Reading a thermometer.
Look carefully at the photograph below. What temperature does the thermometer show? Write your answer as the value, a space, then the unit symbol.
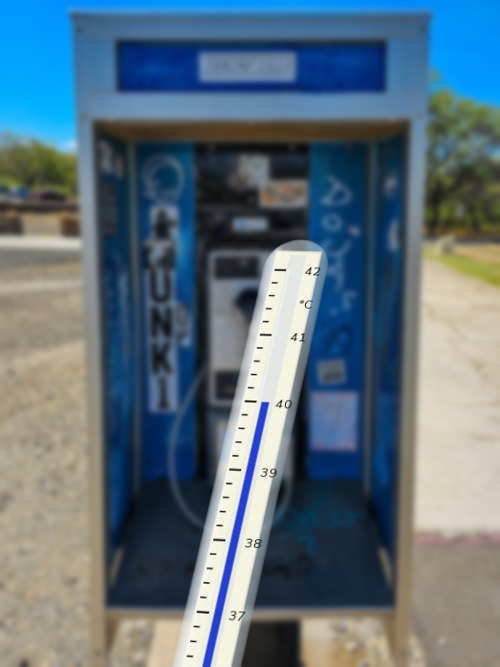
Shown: 40 °C
